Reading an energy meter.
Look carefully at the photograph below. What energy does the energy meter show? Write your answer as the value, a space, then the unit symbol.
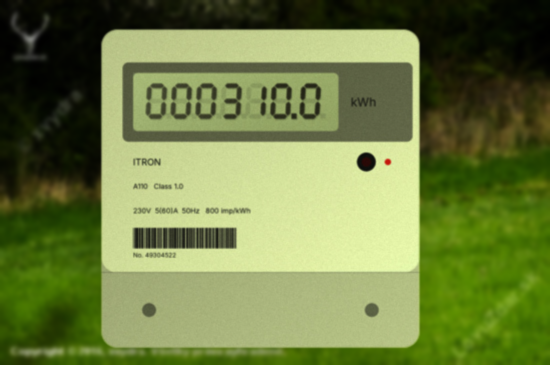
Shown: 310.0 kWh
